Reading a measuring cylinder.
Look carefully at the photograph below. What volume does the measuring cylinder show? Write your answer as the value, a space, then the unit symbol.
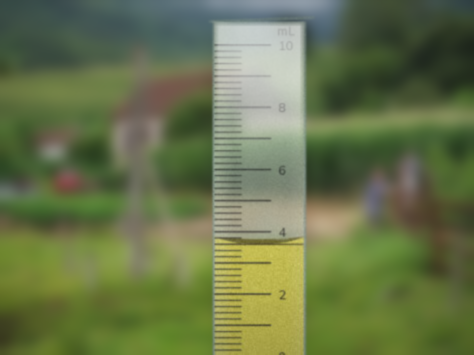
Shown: 3.6 mL
